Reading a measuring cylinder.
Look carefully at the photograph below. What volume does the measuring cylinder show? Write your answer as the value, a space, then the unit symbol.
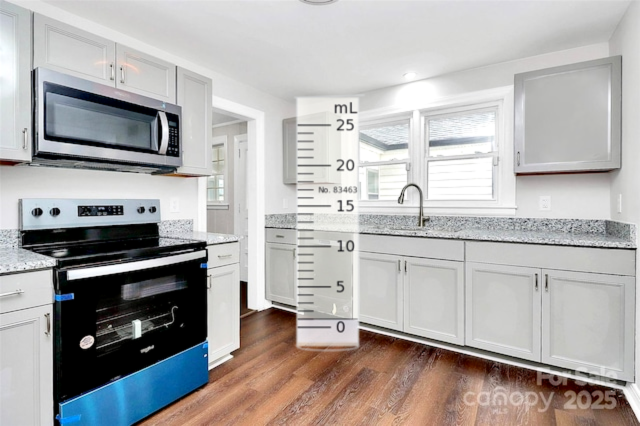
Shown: 1 mL
